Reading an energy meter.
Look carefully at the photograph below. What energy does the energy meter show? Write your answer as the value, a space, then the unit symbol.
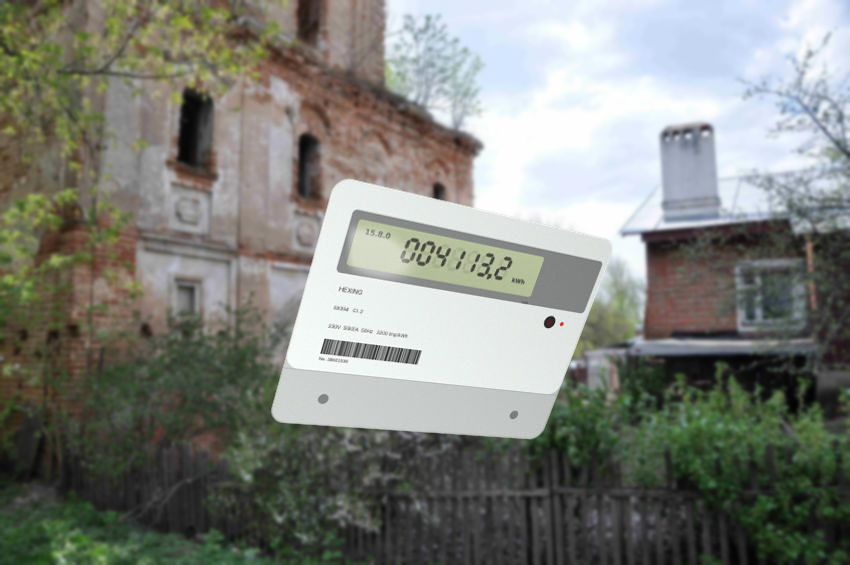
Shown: 4113.2 kWh
